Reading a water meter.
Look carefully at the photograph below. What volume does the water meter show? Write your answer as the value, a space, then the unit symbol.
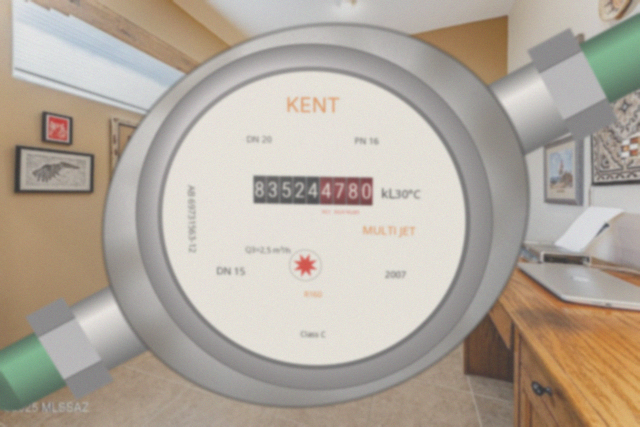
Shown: 83524.4780 kL
